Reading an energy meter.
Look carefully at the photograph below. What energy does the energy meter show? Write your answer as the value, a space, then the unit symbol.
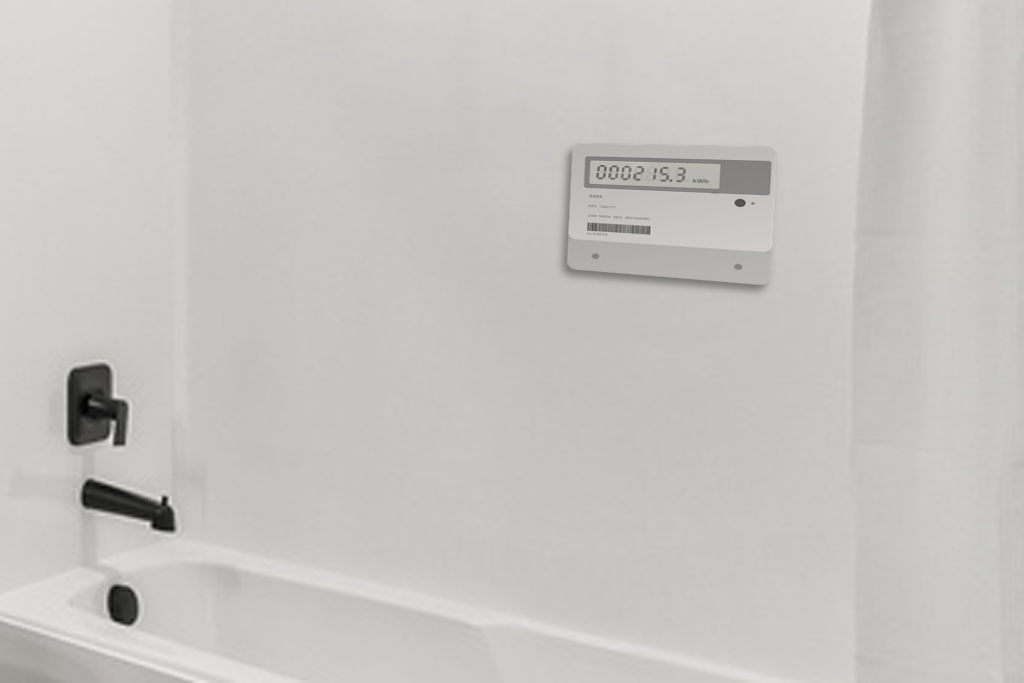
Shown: 215.3 kWh
